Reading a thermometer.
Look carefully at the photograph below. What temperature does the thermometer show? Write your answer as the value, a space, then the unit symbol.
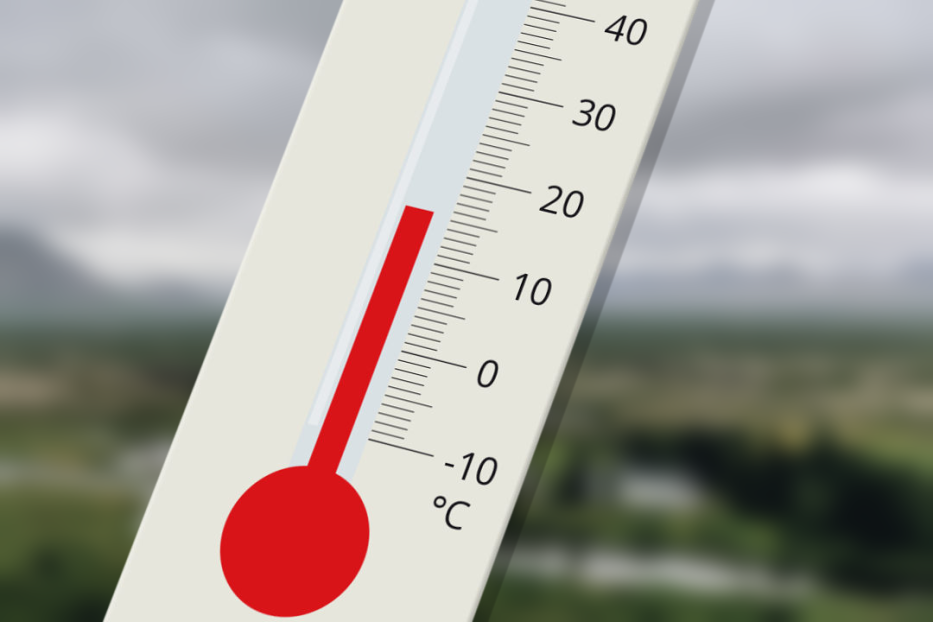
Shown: 15.5 °C
